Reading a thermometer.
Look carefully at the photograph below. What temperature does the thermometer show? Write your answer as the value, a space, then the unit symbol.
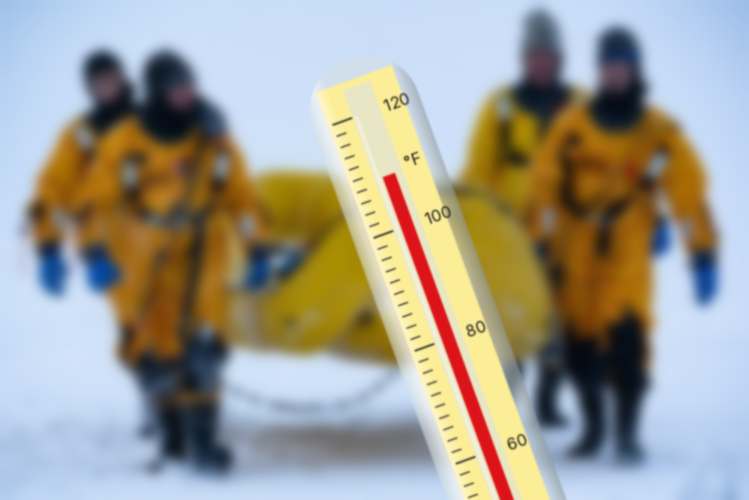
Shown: 109 °F
